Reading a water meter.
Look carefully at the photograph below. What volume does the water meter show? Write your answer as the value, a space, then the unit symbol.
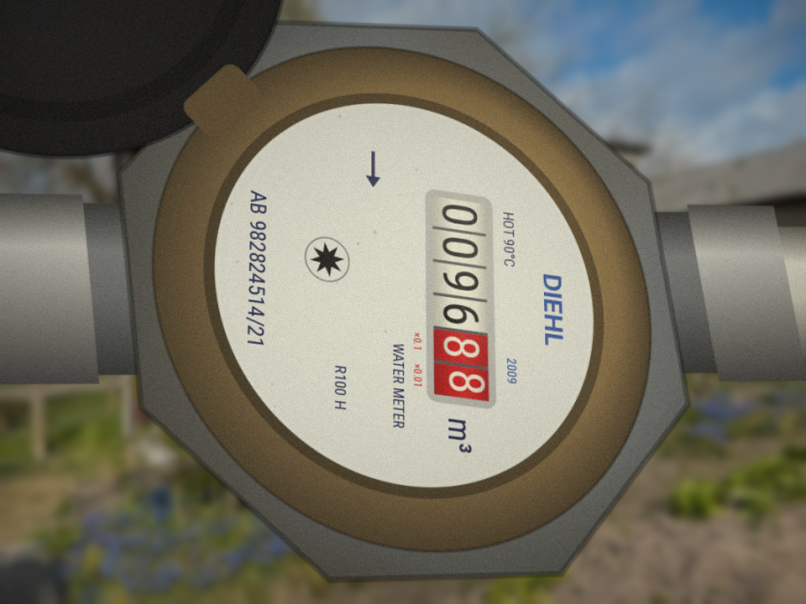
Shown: 96.88 m³
